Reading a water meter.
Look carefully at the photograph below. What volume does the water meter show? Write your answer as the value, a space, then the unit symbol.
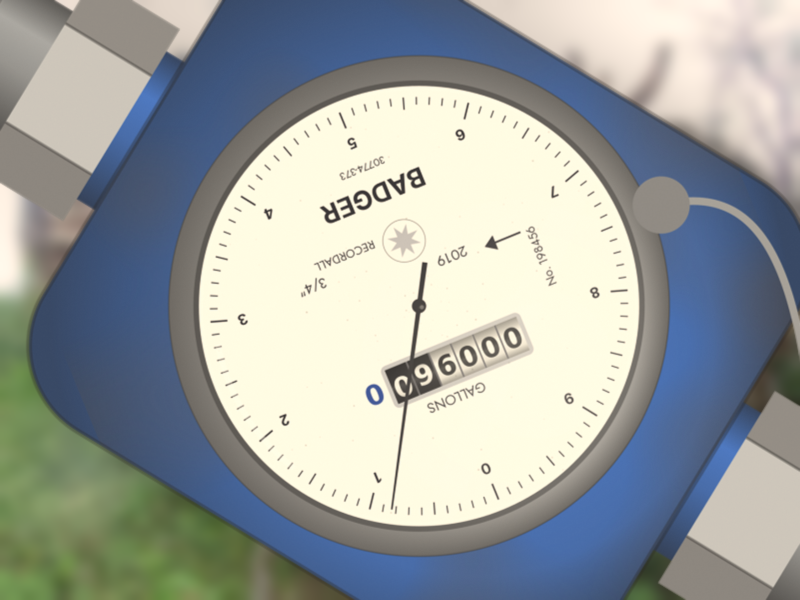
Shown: 9600.8 gal
